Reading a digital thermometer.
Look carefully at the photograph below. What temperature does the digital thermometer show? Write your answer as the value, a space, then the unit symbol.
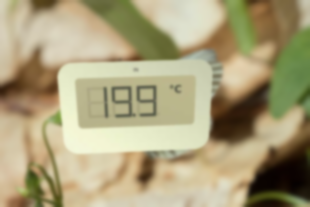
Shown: 19.9 °C
